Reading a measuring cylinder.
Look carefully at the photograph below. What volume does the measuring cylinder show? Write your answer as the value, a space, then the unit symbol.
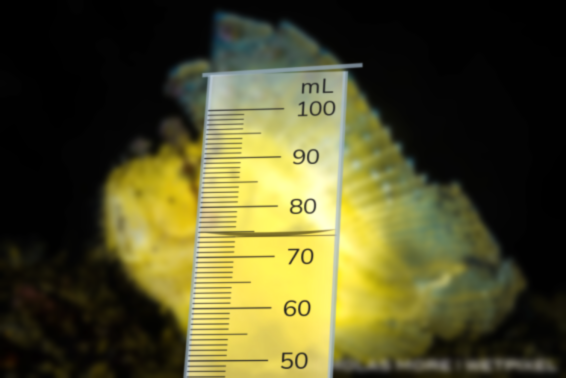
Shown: 74 mL
